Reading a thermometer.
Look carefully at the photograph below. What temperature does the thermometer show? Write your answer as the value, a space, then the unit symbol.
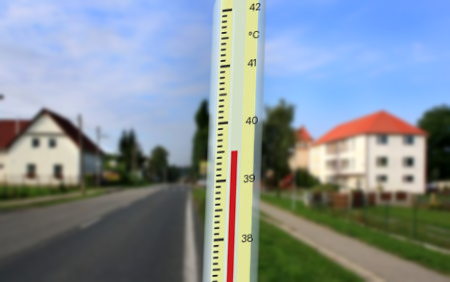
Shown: 39.5 °C
